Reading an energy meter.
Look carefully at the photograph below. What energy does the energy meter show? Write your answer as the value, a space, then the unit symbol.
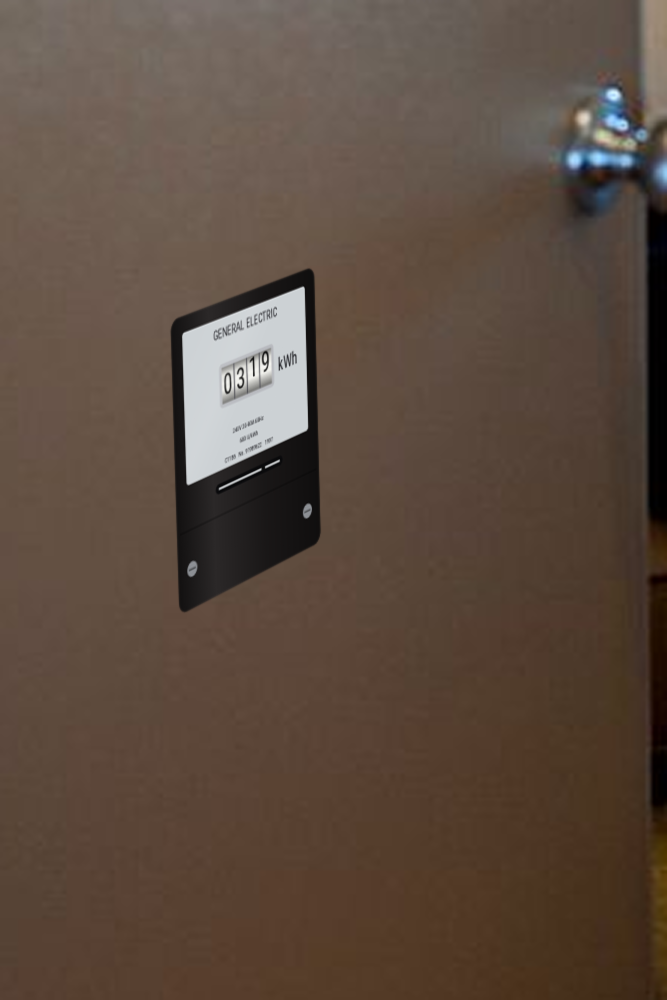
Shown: 319 kWh
